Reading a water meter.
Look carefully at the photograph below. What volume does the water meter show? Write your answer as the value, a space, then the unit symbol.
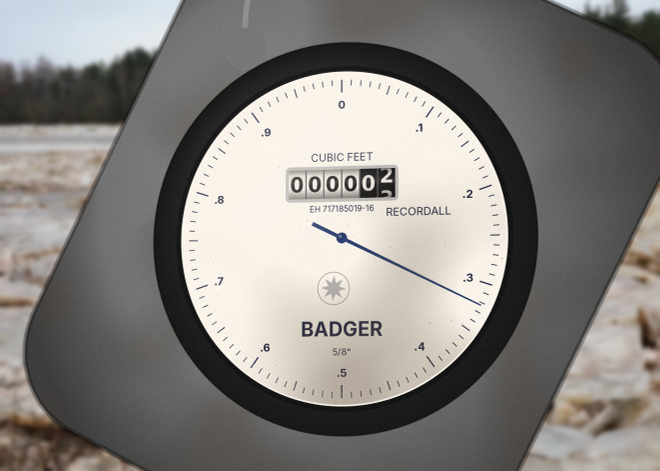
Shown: 2.32 ft³
